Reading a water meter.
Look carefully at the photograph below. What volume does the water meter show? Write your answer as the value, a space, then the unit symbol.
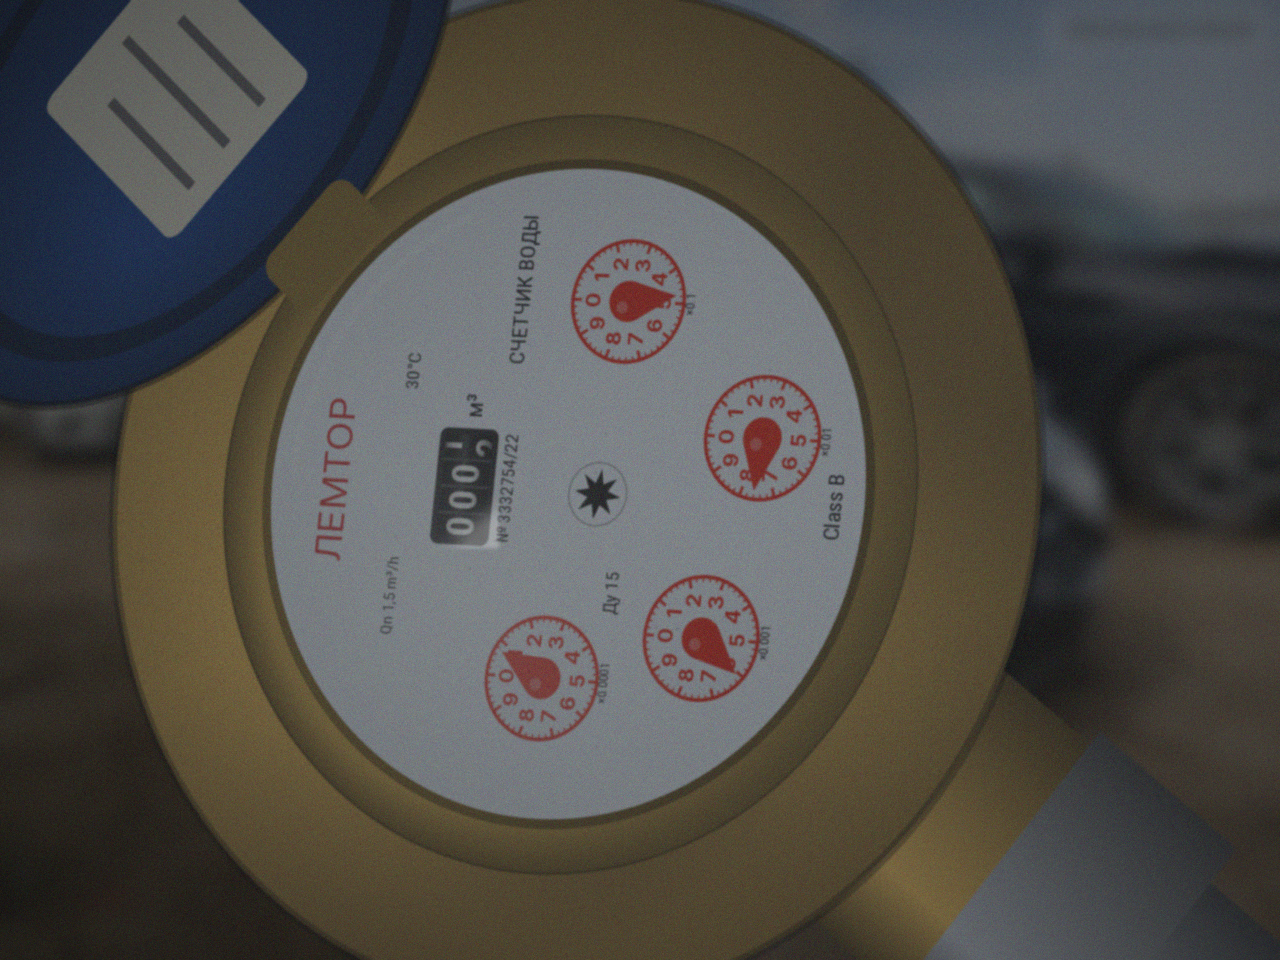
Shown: 1.4760 m³
